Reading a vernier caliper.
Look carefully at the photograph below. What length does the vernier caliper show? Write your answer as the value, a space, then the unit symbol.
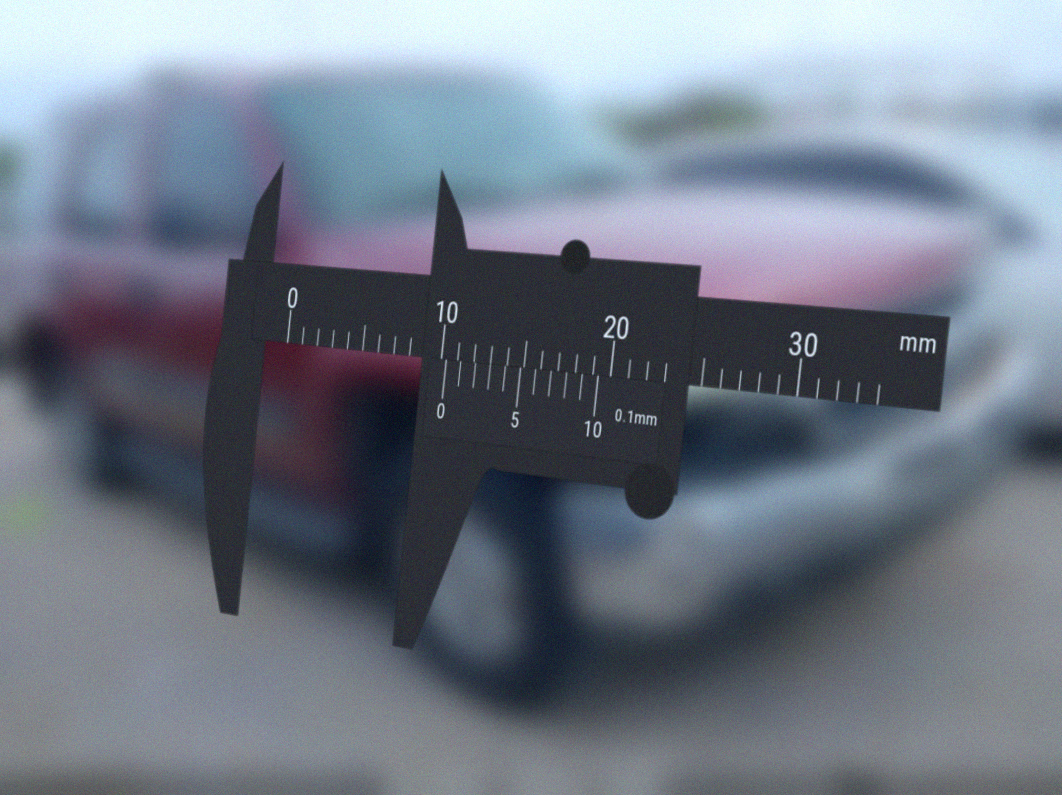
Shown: 10.3 mm
